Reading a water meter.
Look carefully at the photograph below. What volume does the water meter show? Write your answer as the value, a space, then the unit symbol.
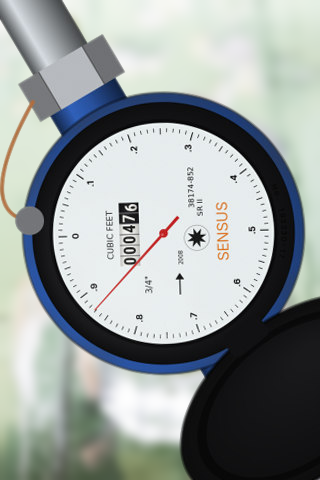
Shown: 475.87 ft³
